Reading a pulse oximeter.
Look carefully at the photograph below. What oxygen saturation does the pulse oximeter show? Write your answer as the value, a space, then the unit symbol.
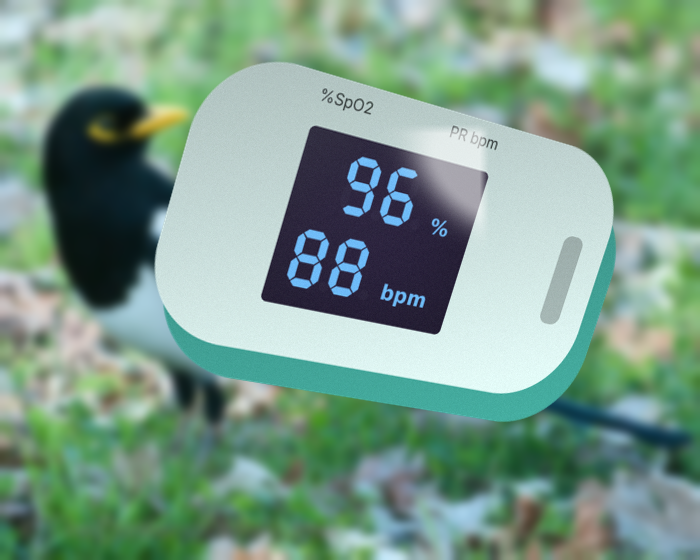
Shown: 96 %
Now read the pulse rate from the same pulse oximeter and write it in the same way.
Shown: 88 bpm
